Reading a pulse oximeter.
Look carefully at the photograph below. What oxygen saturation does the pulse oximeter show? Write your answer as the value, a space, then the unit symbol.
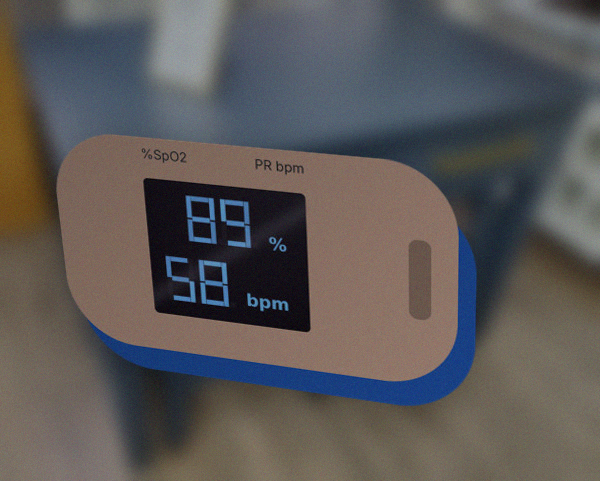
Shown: 89 %
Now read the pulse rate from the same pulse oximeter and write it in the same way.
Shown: 58 bpm
